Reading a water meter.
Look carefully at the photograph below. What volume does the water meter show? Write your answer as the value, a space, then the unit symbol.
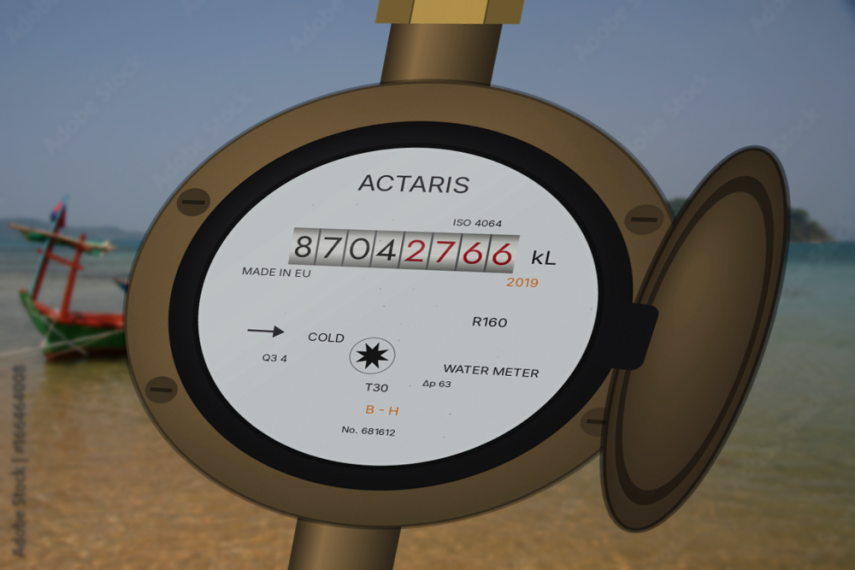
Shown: 8704.2766 kL
